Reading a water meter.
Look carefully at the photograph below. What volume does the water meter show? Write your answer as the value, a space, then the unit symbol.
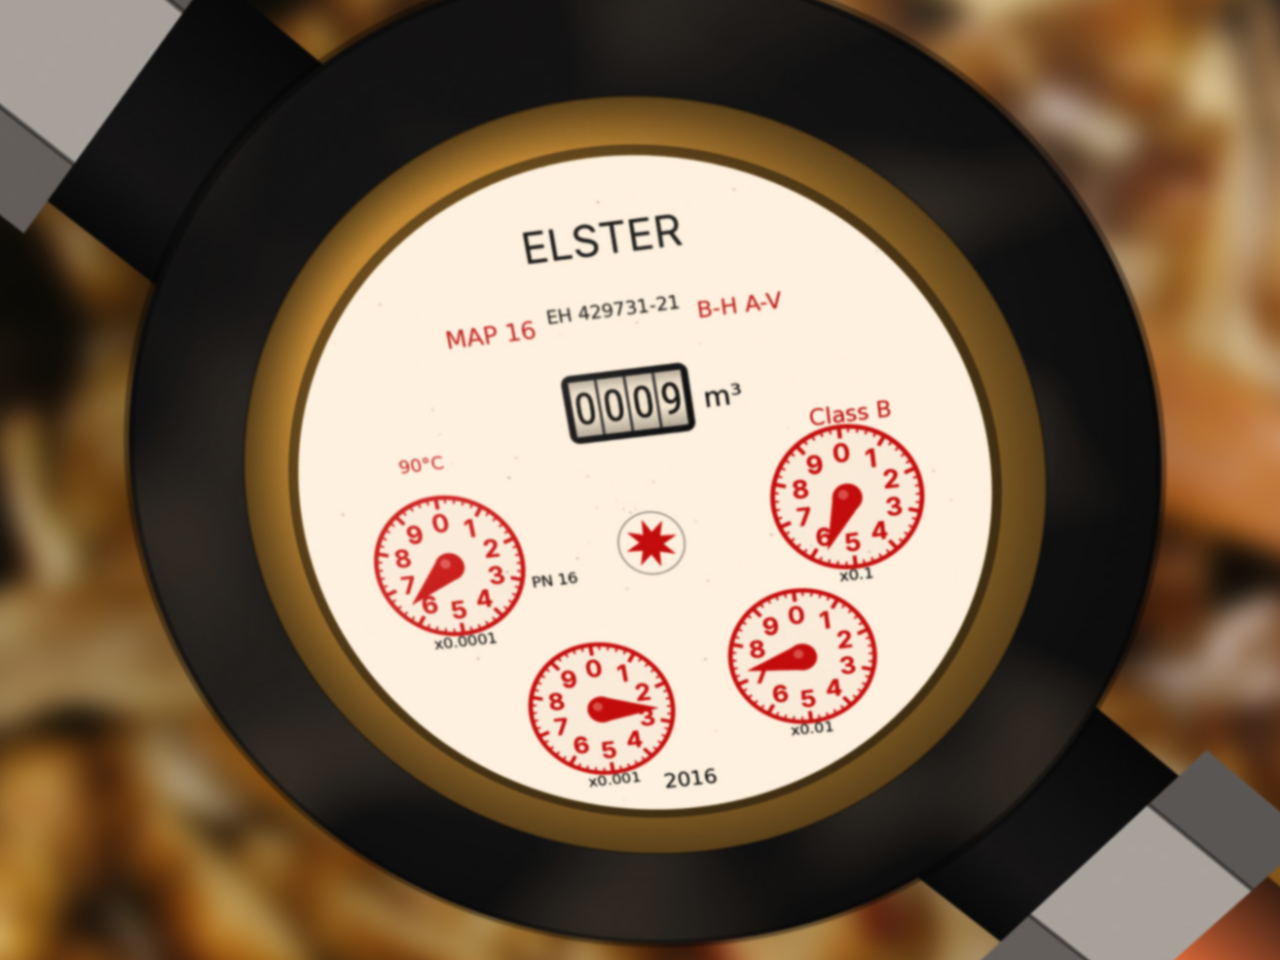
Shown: 9.5726 m³
